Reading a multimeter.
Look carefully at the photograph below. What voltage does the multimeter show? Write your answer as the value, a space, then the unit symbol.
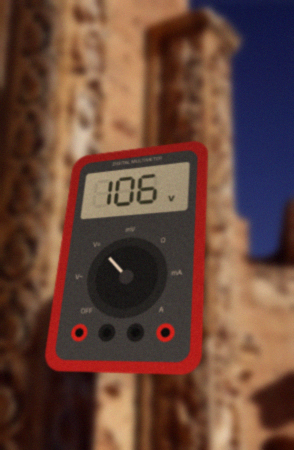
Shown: 106 V
